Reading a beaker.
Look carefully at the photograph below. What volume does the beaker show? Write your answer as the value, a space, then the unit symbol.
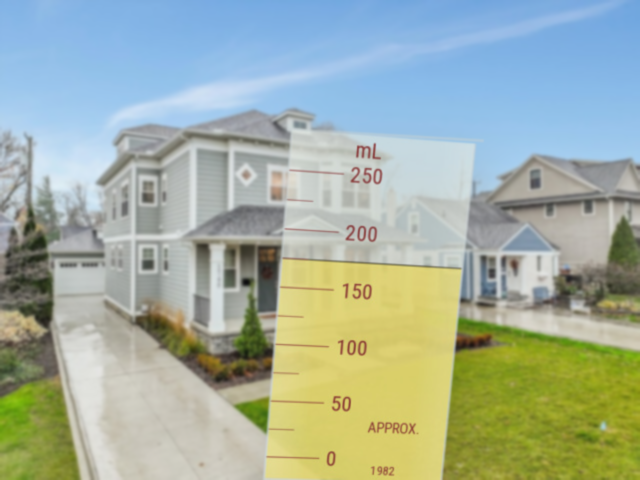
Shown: 175 mL
